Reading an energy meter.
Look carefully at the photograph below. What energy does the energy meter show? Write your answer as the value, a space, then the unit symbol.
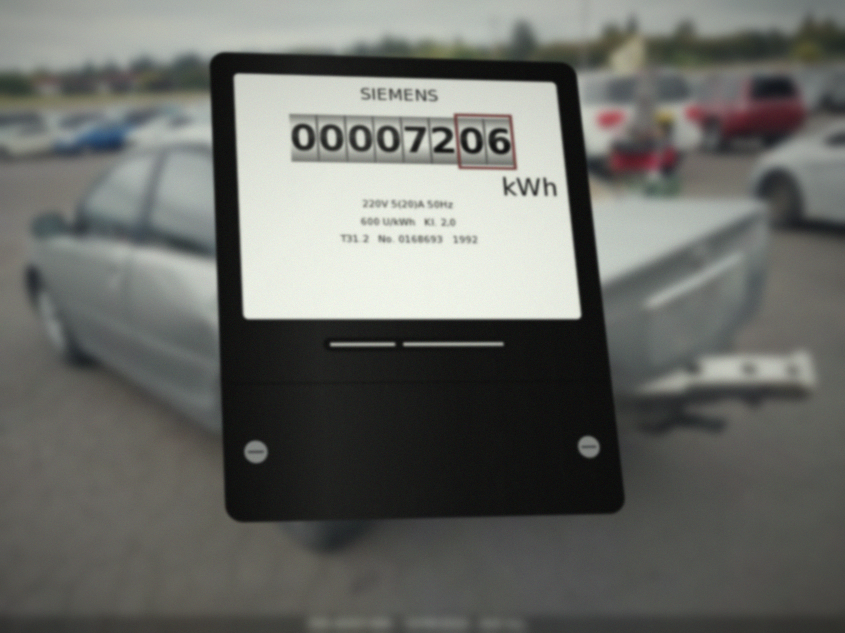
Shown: 72.06 kWh
